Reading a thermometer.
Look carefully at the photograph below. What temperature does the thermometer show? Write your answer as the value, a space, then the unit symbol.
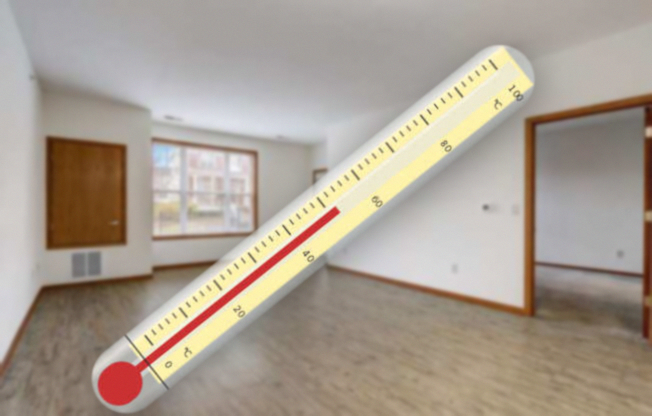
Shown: 52 °C
